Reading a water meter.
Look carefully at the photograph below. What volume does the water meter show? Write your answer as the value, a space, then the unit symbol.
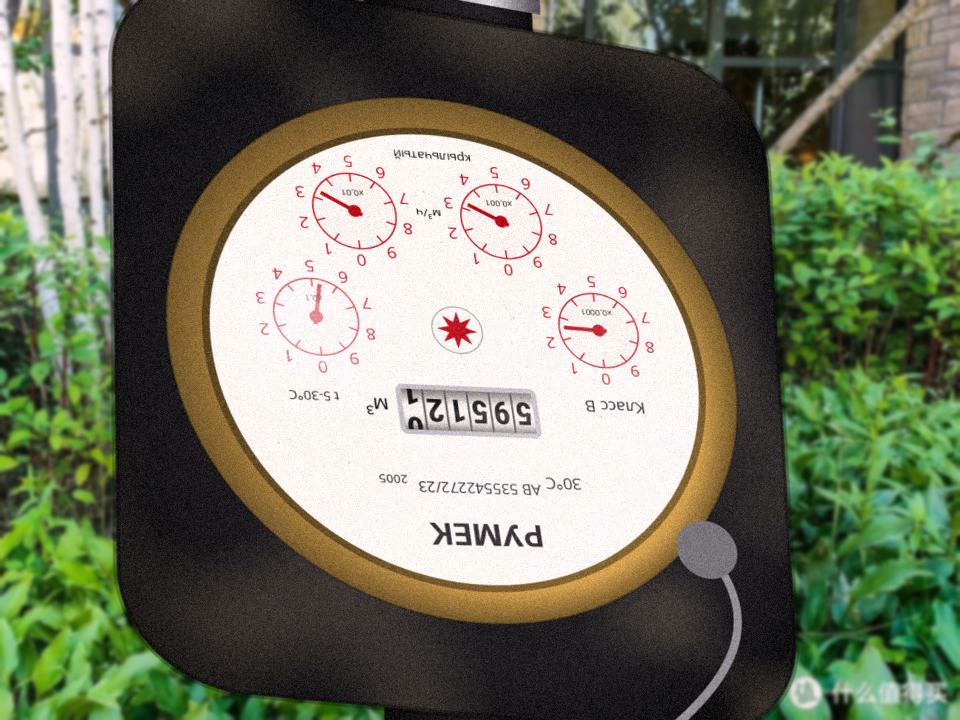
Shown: 595120.5332 m³
